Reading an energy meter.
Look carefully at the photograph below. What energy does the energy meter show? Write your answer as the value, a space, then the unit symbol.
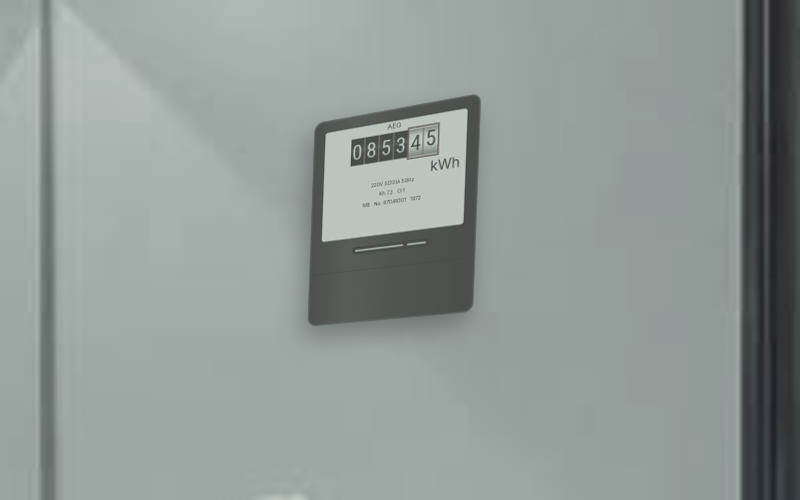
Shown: 853.45 kWh
